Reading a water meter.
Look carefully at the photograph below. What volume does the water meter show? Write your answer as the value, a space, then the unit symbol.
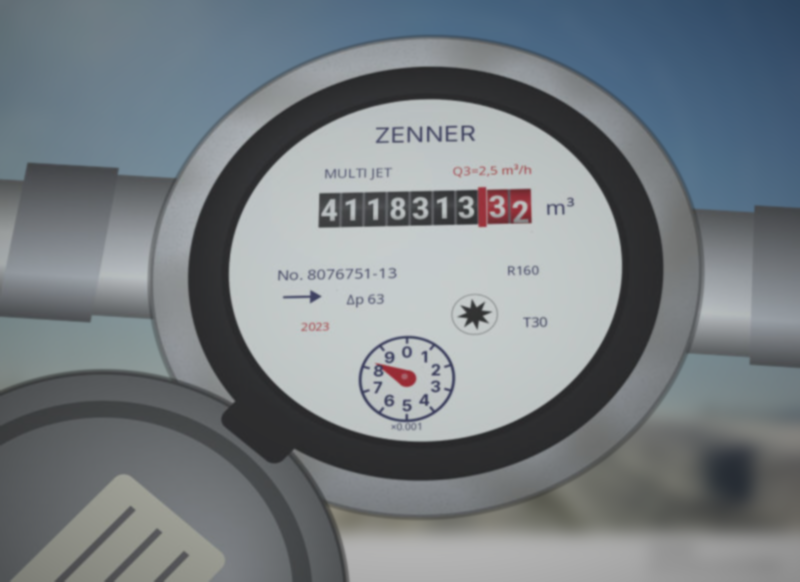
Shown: 4118313.318 m³
